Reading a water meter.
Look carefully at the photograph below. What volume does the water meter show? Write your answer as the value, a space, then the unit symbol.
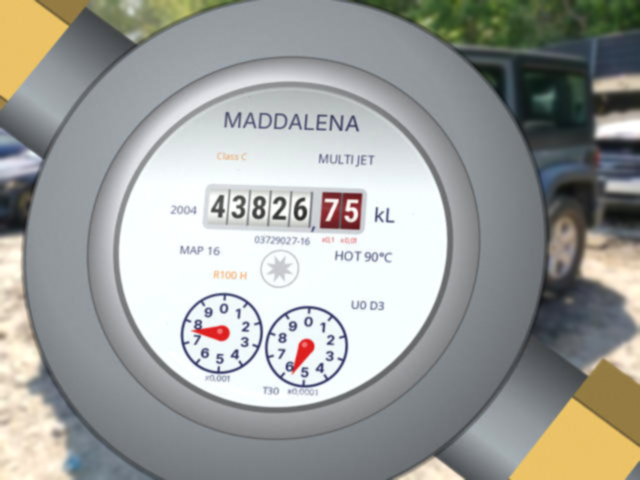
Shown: 43826.7575 kL
